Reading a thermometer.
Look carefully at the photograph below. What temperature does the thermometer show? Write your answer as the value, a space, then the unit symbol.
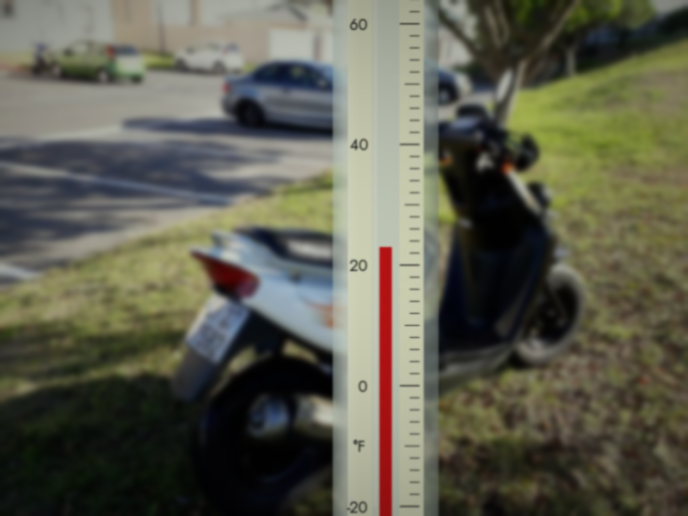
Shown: 23 °F
